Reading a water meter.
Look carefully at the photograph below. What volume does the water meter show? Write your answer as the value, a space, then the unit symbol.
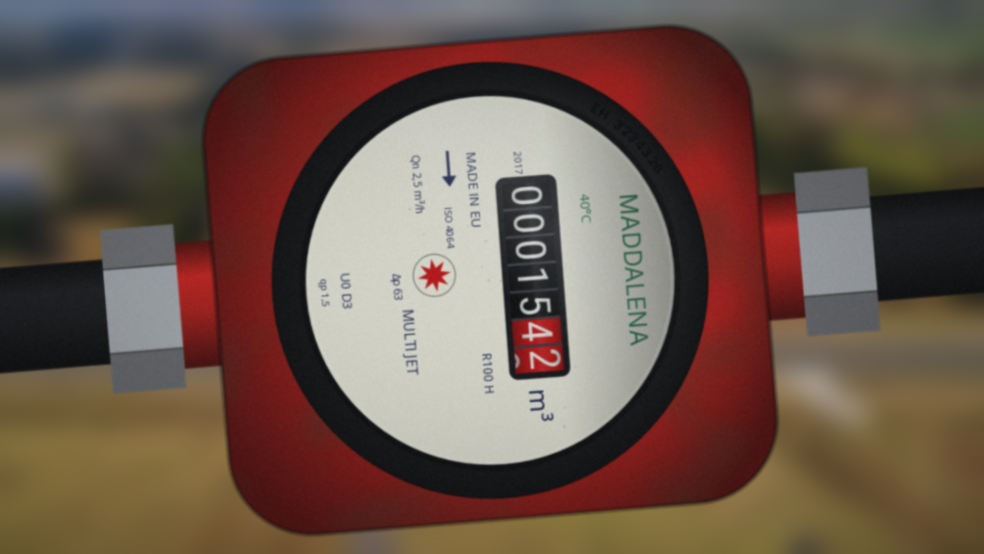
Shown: 15.42 m³
